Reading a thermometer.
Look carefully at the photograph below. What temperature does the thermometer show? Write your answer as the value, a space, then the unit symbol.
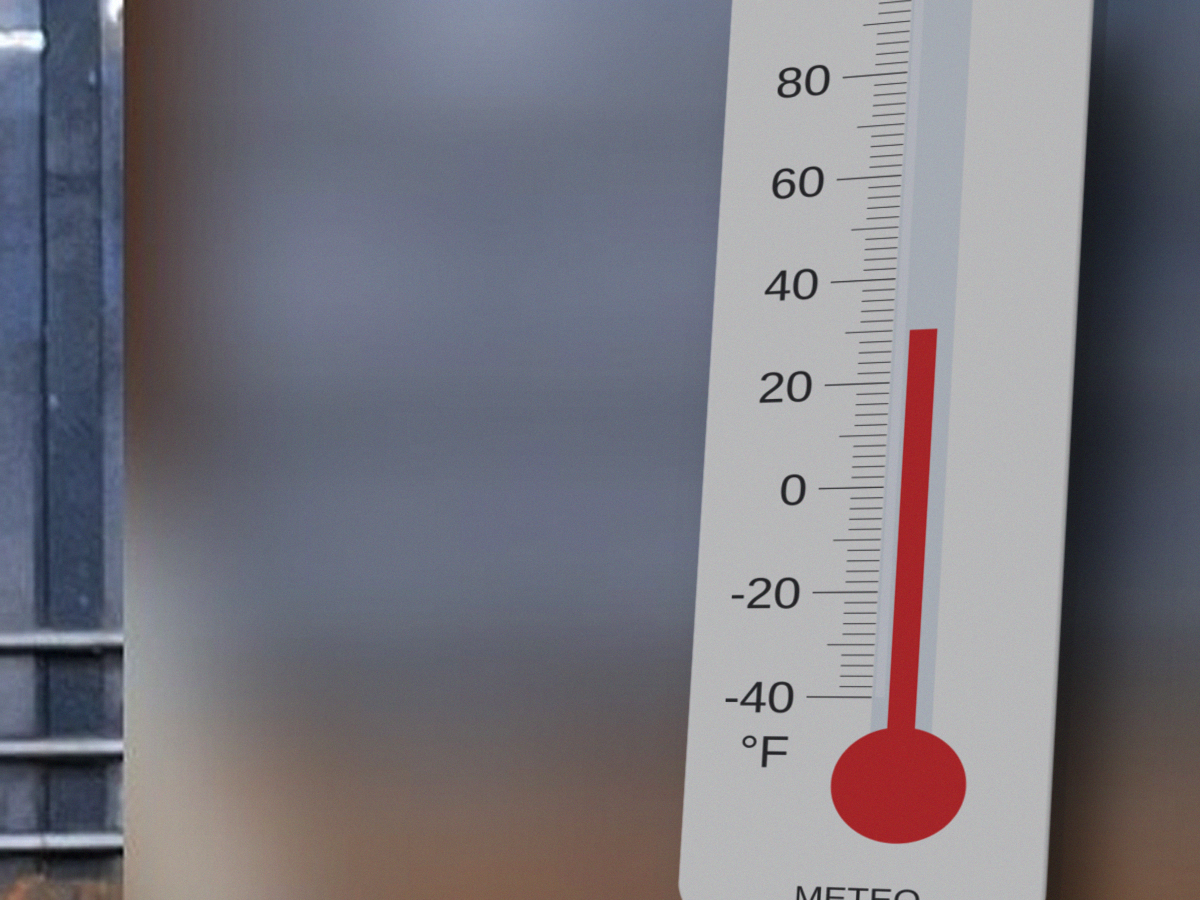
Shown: 30 °F
